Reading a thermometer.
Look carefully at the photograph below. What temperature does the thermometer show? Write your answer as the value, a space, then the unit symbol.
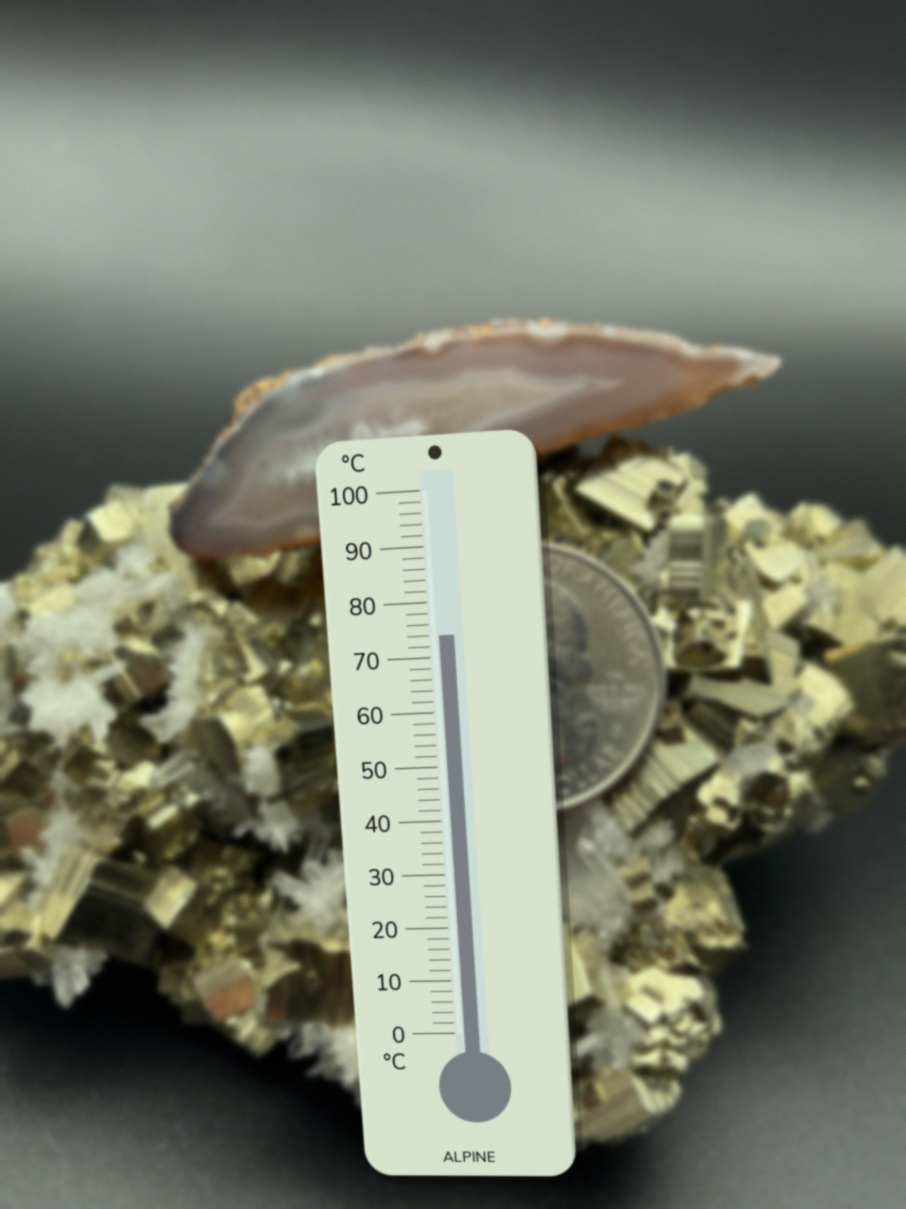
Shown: 74 °C
